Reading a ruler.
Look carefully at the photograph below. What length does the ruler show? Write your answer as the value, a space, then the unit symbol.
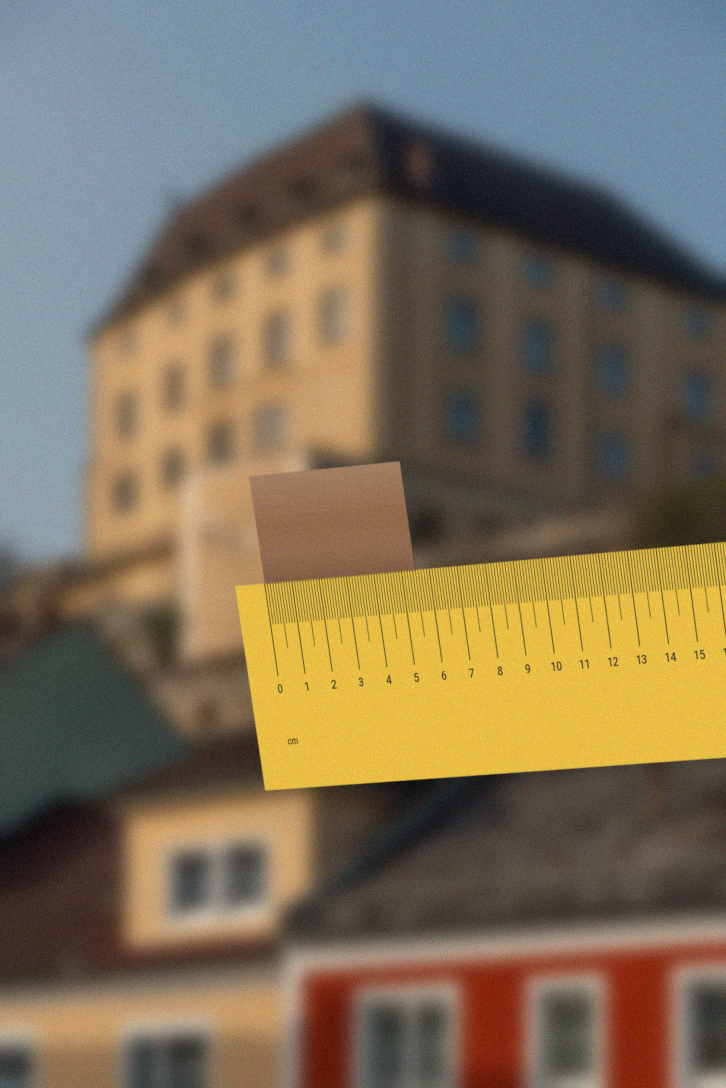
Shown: 5.5 cm
